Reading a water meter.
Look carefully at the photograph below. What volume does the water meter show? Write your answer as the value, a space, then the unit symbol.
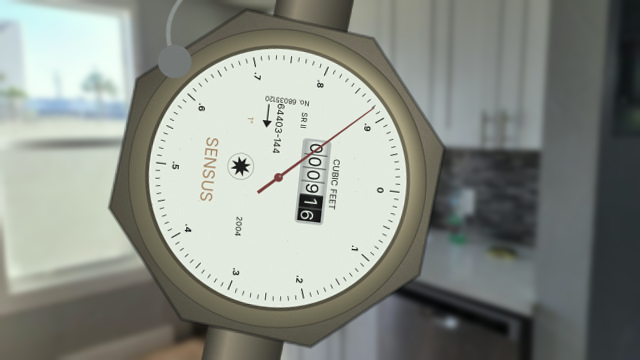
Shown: 915.88 ft³
